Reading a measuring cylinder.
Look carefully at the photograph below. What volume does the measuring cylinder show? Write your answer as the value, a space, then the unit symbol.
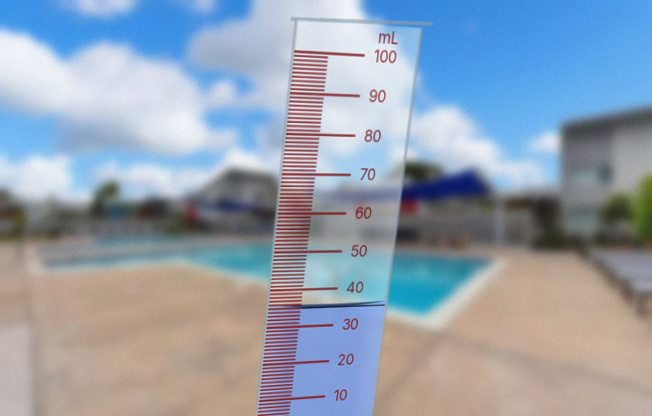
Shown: 35 mL
